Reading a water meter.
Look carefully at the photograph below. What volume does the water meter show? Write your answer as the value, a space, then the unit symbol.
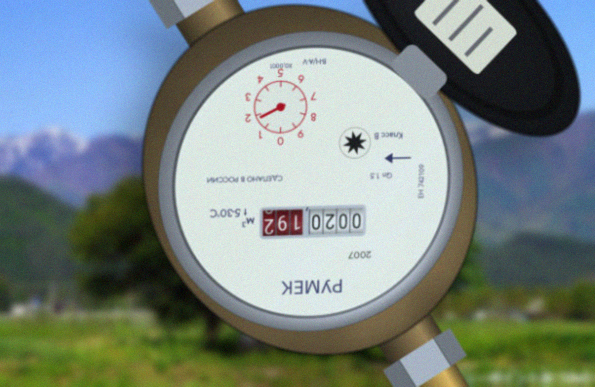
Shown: 20.1921 m³
